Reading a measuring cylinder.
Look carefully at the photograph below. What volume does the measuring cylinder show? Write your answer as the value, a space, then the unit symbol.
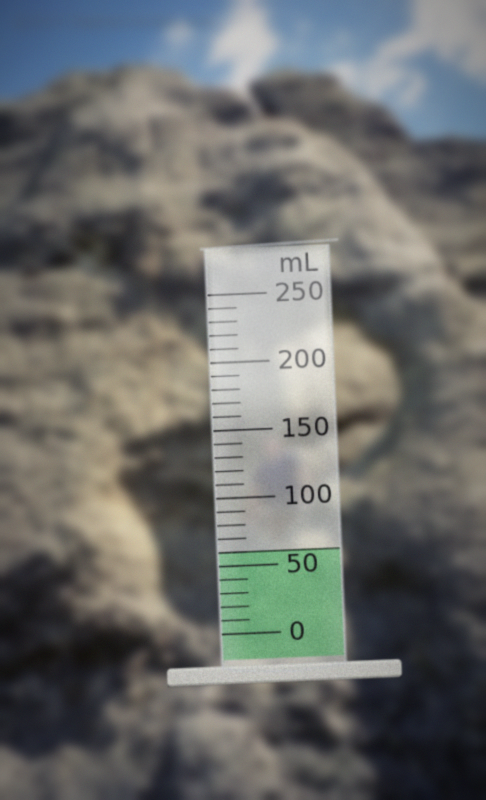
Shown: 60 mL
